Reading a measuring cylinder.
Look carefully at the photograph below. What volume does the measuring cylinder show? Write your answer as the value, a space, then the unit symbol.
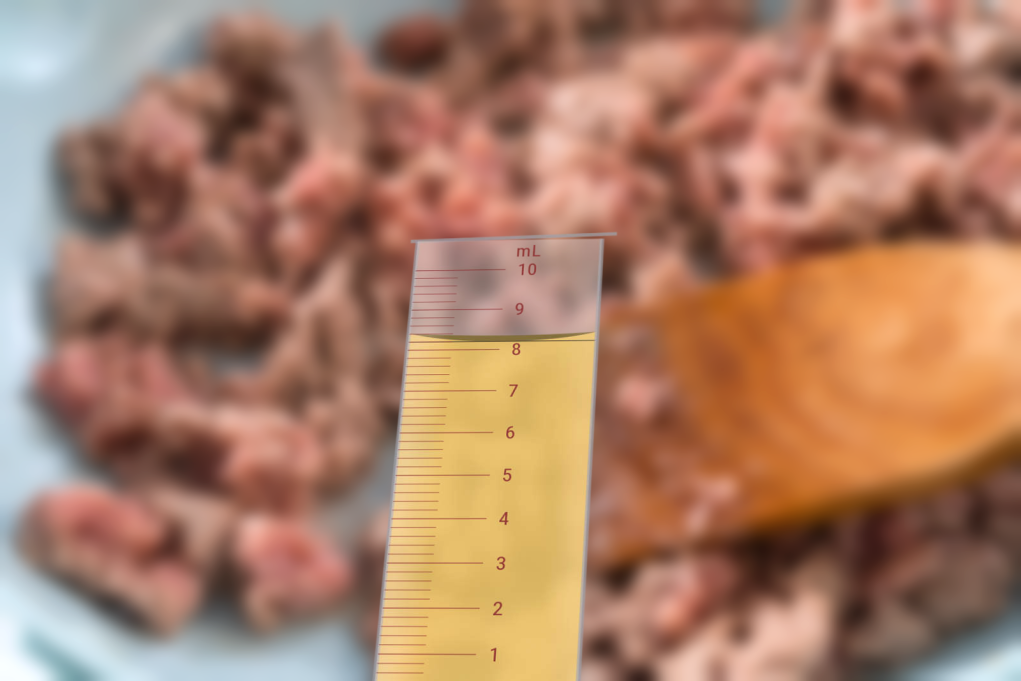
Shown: 8.2 mL
